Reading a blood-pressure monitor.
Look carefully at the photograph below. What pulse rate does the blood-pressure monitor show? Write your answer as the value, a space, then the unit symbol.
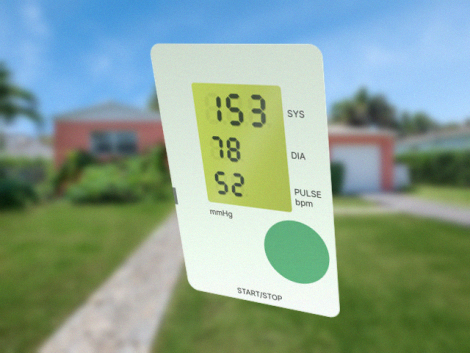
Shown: 52 bpm
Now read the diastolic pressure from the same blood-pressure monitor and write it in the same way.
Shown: 78 mmHg
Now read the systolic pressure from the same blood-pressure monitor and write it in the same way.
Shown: 153 mmHg
